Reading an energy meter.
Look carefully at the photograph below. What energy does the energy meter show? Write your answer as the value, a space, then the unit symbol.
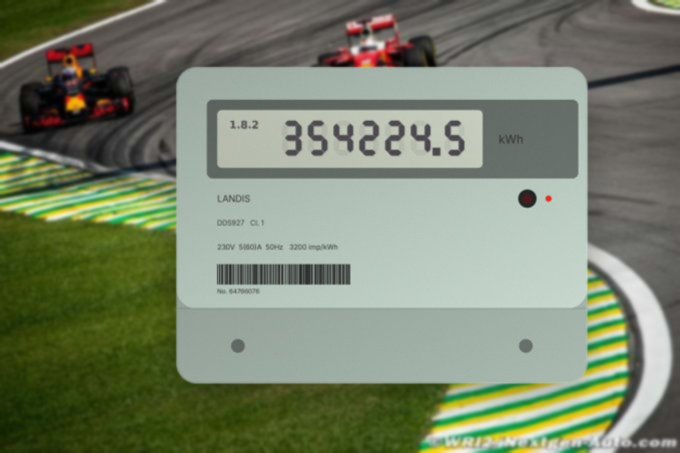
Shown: 354224.5 kWh
